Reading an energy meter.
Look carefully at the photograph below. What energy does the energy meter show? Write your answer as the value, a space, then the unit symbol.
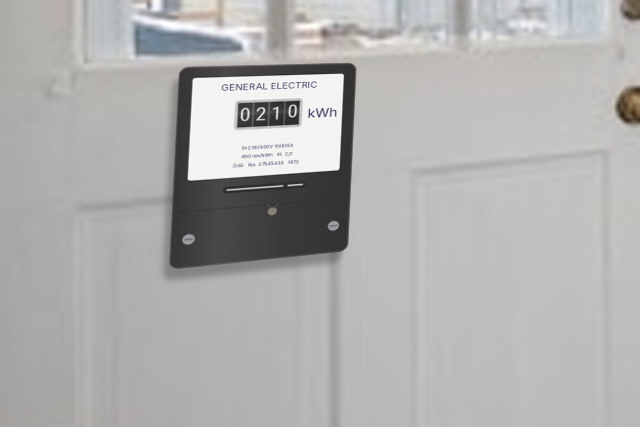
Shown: 210 kWh
